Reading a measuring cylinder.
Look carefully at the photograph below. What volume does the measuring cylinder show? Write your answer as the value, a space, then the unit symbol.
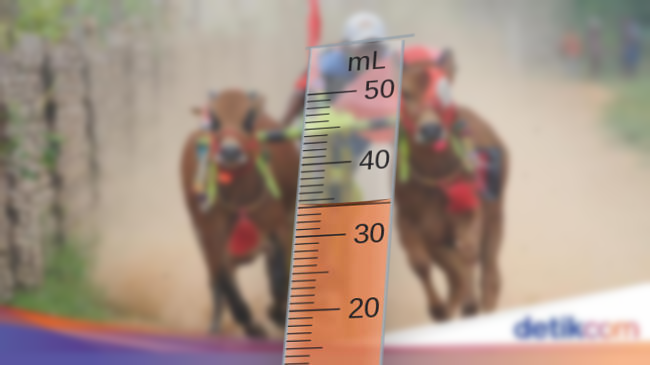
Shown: 34 mL
